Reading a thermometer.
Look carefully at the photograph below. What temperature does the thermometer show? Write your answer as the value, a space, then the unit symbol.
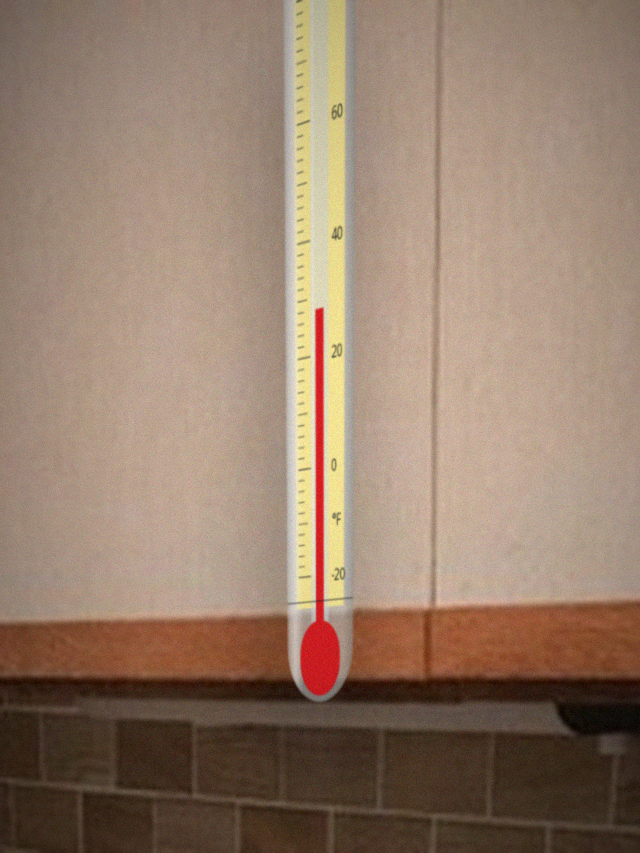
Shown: 28 °F
